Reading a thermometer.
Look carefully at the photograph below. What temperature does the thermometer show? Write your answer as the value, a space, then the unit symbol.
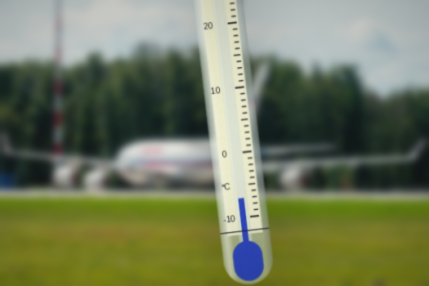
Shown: -7 °C
